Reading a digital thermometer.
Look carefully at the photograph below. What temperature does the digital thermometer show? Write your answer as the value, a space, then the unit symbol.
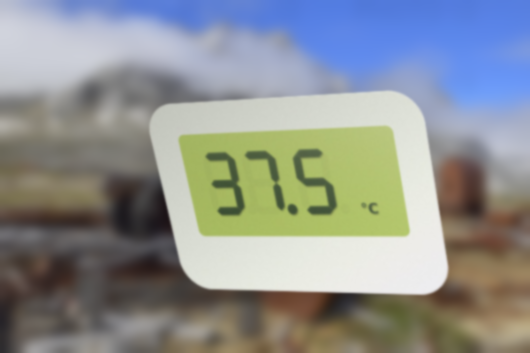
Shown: 37.5 °C
